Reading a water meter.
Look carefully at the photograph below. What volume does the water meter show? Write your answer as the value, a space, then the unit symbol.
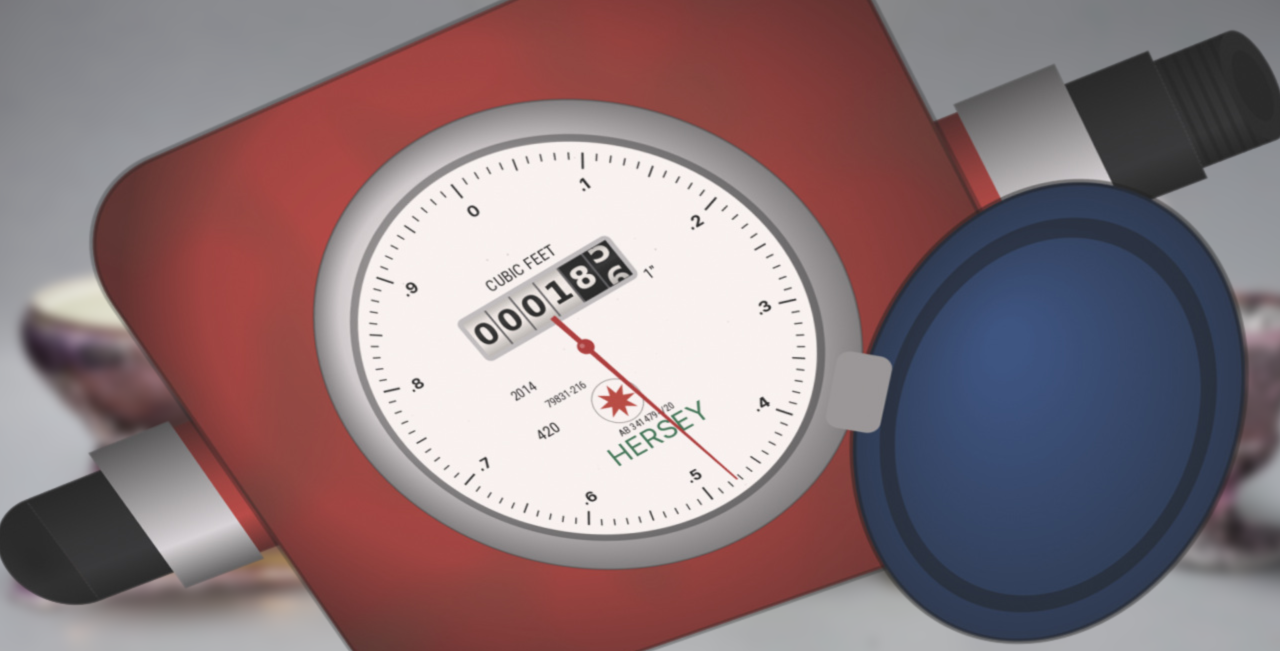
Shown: 185.47 ft³
